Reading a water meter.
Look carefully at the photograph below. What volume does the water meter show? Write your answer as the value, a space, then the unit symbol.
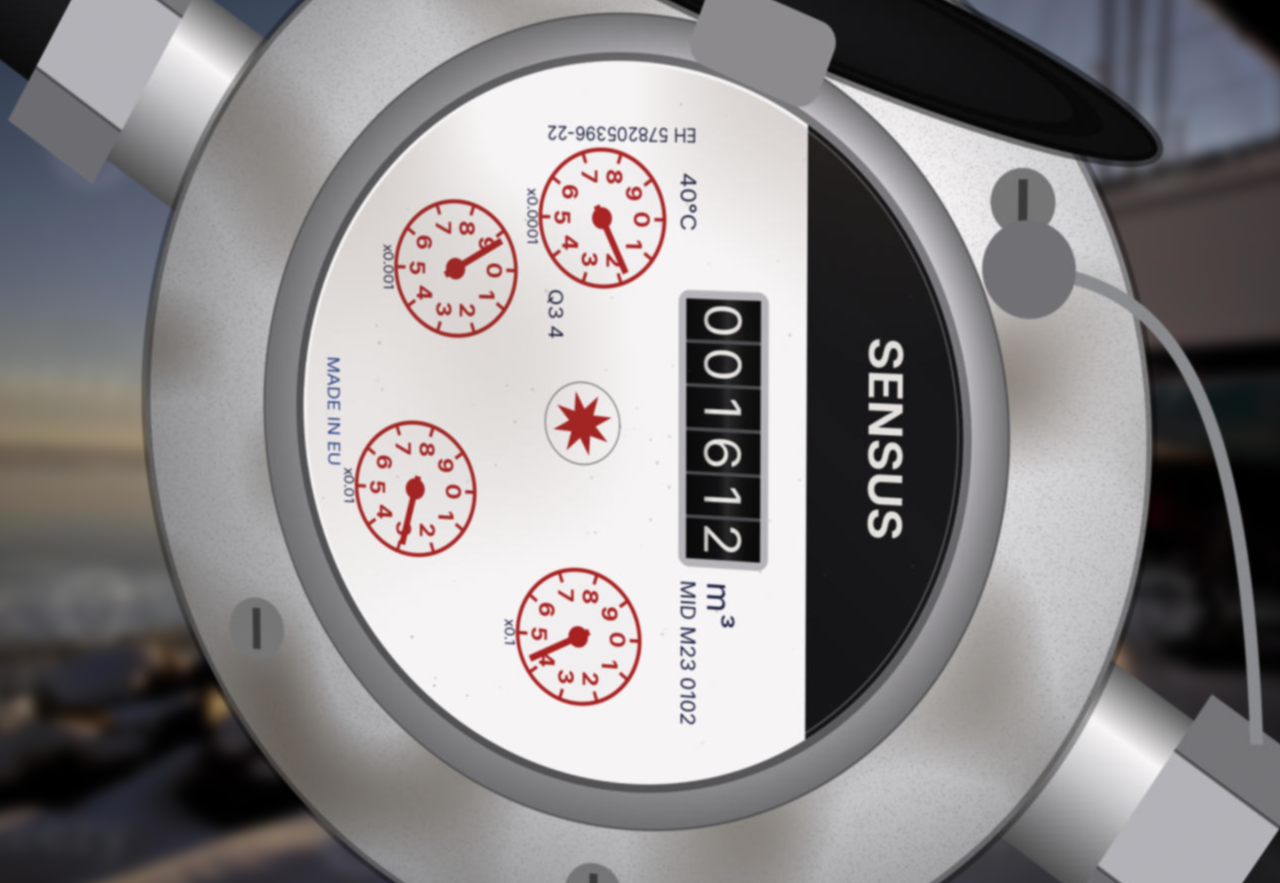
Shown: 1612.4291 m³
